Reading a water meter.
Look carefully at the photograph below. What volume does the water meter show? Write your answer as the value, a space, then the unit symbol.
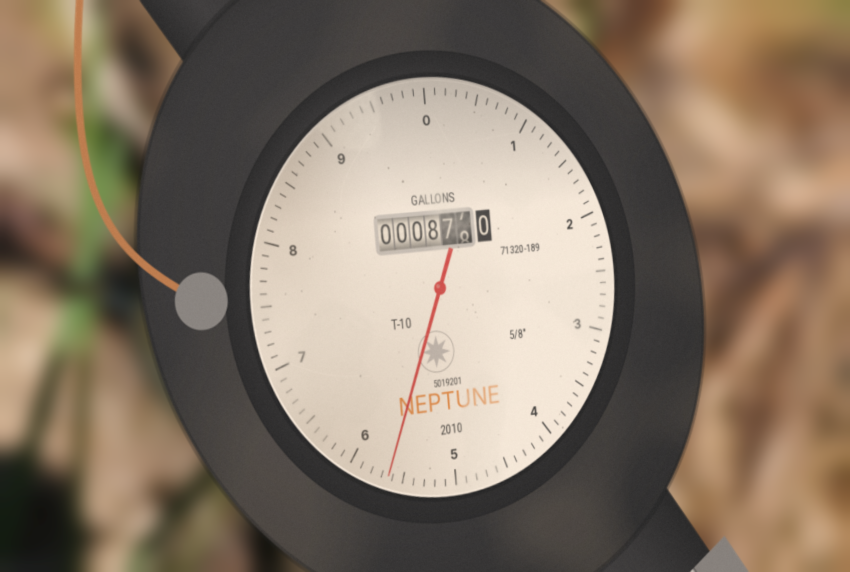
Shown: 8775.6 gal
